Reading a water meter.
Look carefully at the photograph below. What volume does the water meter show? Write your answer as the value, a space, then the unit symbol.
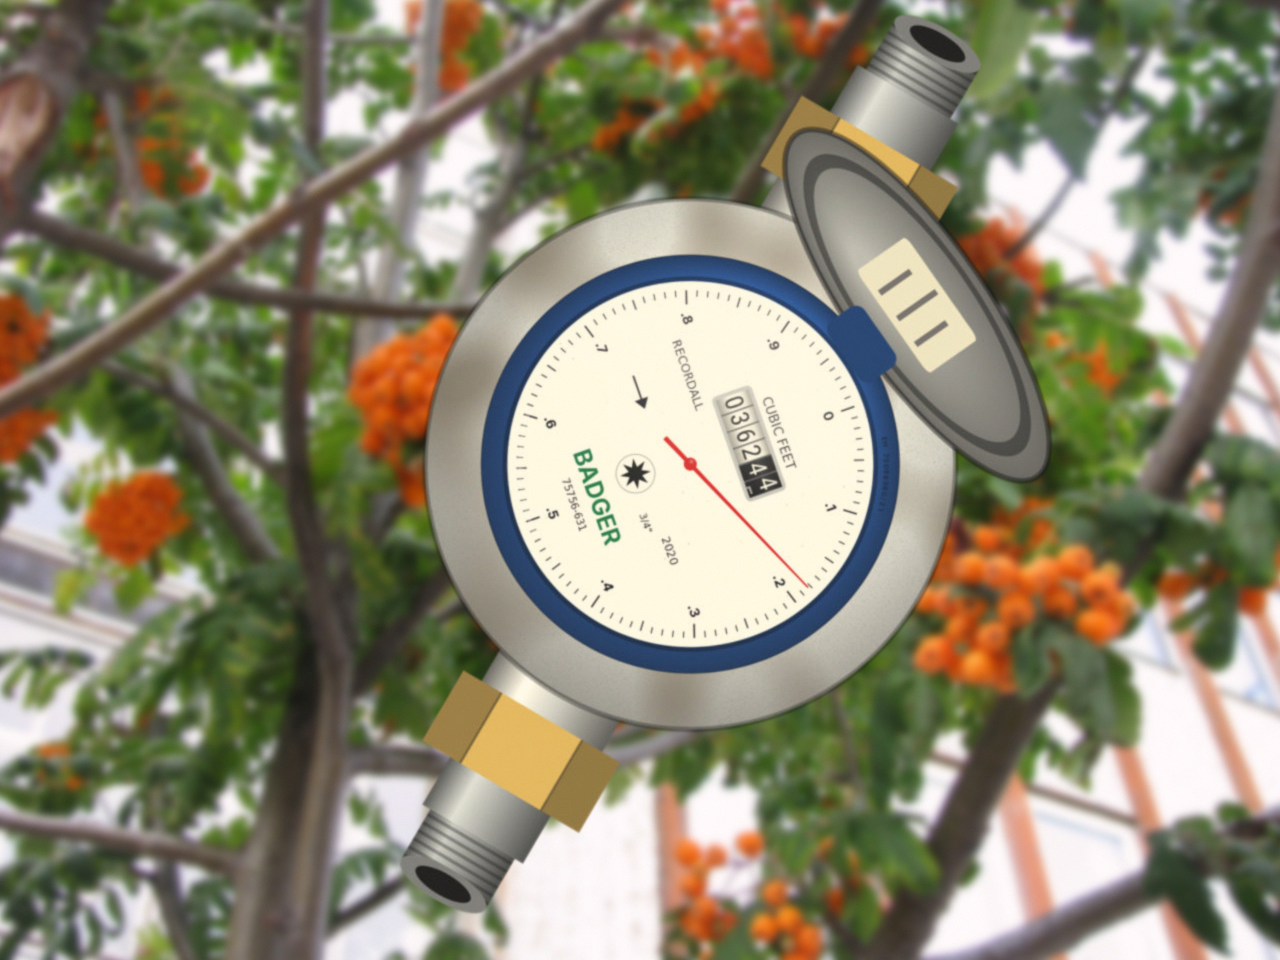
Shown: 36244.18 ft³
